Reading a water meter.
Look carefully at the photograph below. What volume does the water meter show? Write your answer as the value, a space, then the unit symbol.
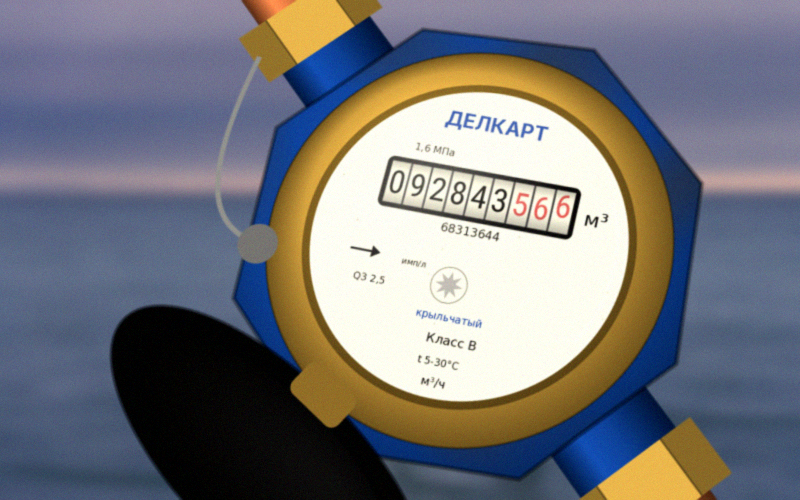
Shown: 92843.566 m³
